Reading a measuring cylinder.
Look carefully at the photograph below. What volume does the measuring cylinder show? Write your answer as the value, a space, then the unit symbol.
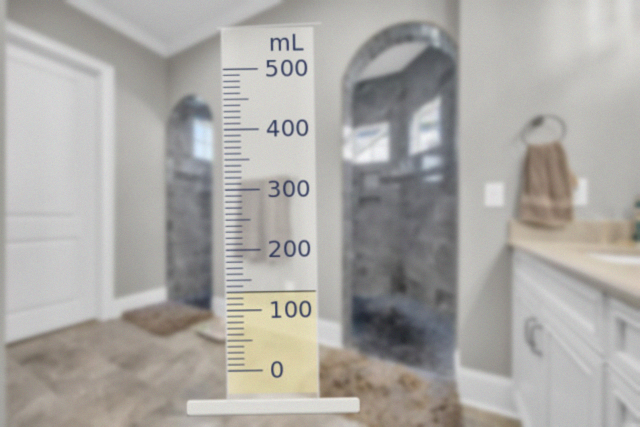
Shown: 130 mL
